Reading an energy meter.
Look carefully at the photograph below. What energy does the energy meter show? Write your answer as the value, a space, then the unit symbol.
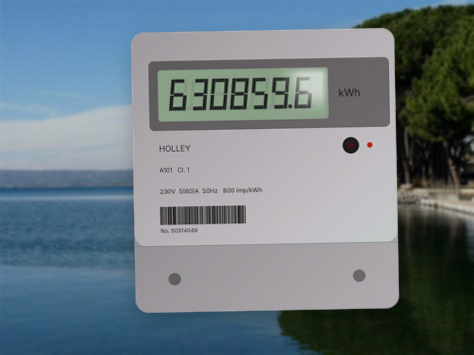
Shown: 630859.6 kWh
